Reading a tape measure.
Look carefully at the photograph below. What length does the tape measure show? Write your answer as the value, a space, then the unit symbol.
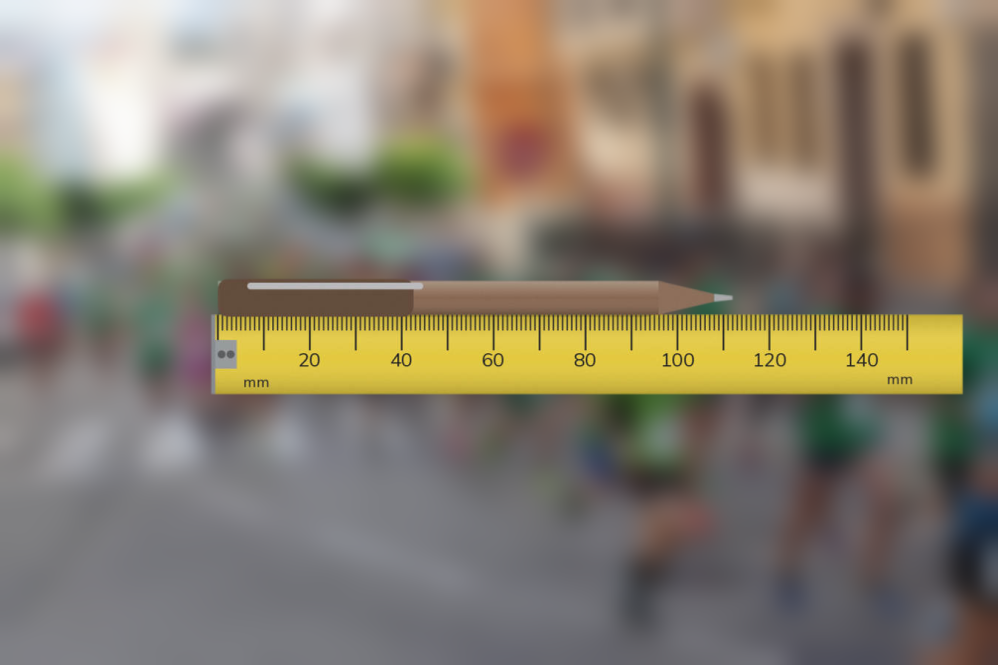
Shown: 112 mm
